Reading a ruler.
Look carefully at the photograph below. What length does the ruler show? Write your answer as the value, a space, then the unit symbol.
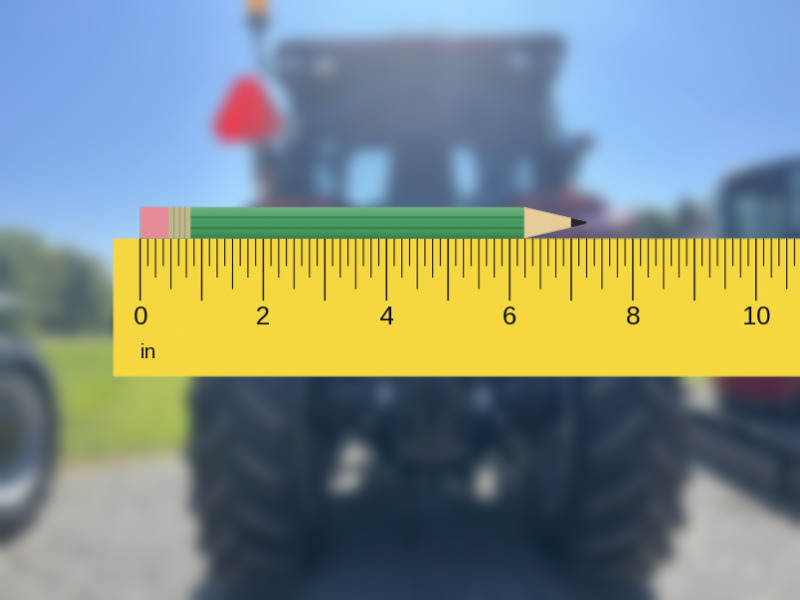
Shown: 7.25 in
